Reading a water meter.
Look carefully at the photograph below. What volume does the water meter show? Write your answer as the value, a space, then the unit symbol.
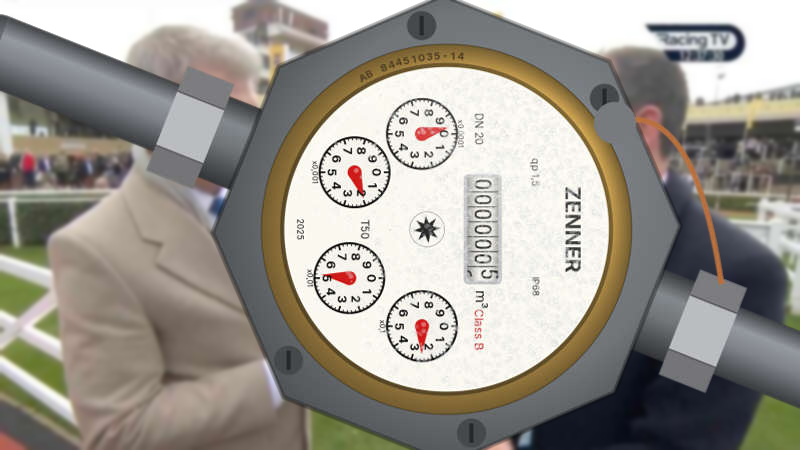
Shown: 5.2519 m³
